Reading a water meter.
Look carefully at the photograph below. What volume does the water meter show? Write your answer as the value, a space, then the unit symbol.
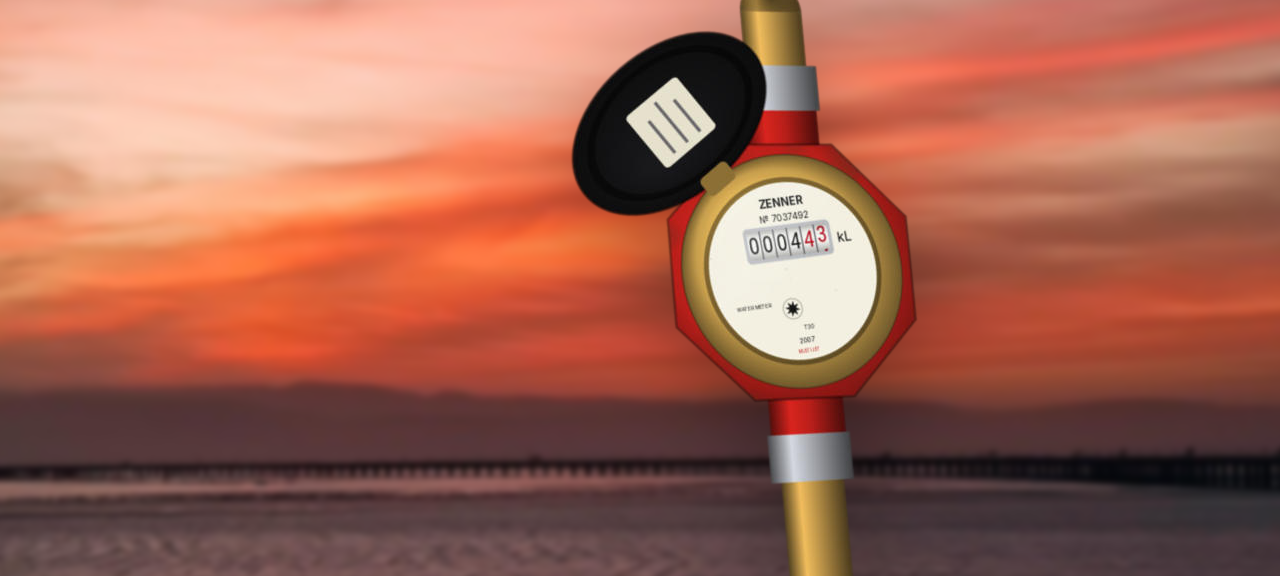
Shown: 4.43 kL
